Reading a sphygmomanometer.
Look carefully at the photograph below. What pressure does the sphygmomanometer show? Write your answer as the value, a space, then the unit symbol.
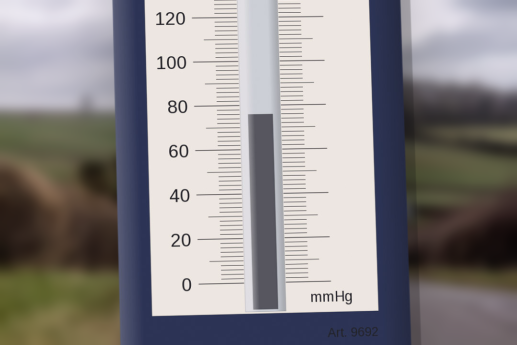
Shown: 76 mmHg
